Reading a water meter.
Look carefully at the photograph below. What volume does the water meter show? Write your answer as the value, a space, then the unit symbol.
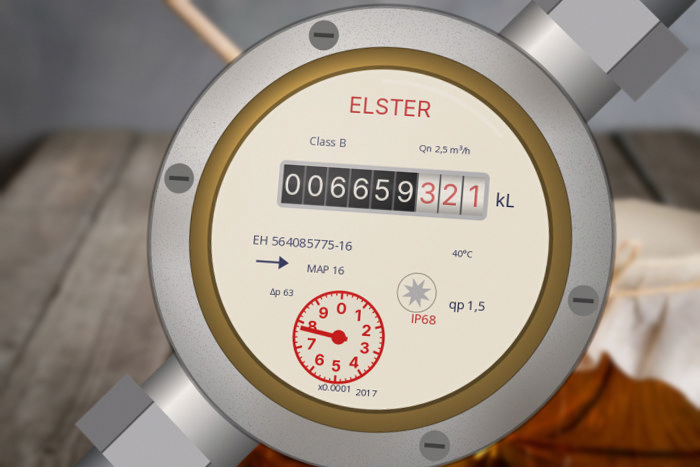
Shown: 6659.3217 kL
